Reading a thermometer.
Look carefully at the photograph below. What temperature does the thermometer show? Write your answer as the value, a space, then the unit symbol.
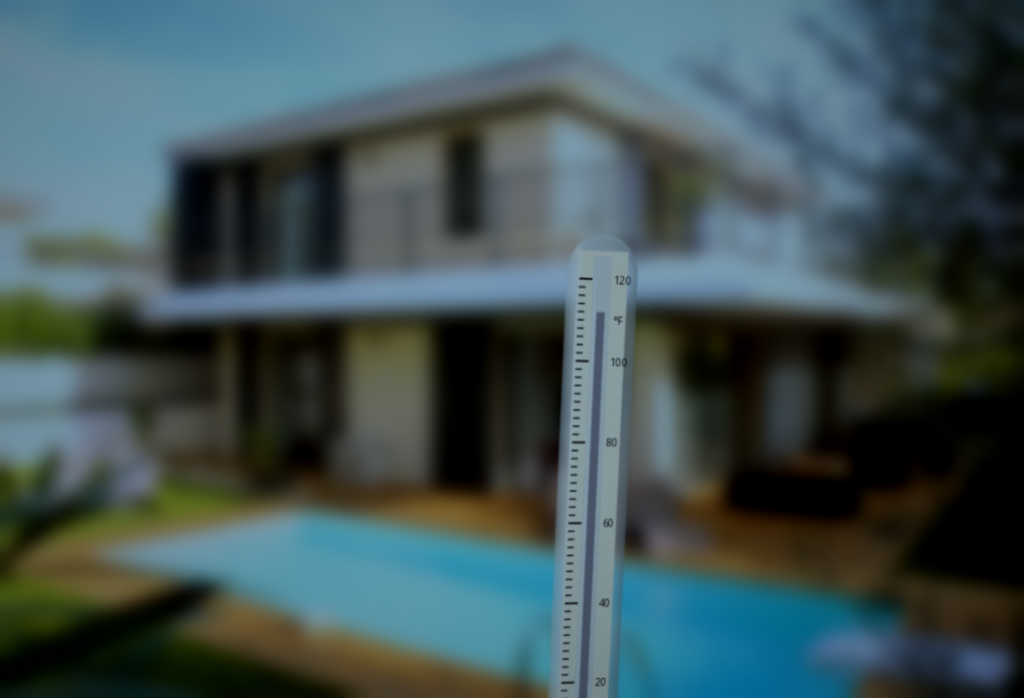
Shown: 112 °F
